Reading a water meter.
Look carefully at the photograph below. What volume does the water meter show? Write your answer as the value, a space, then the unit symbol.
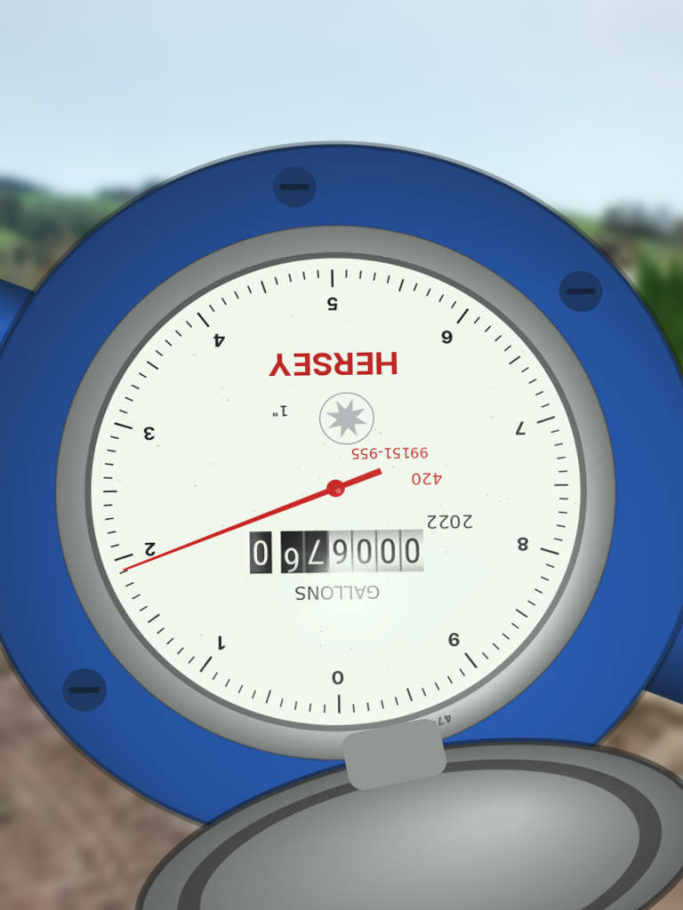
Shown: 6761.9 gal
